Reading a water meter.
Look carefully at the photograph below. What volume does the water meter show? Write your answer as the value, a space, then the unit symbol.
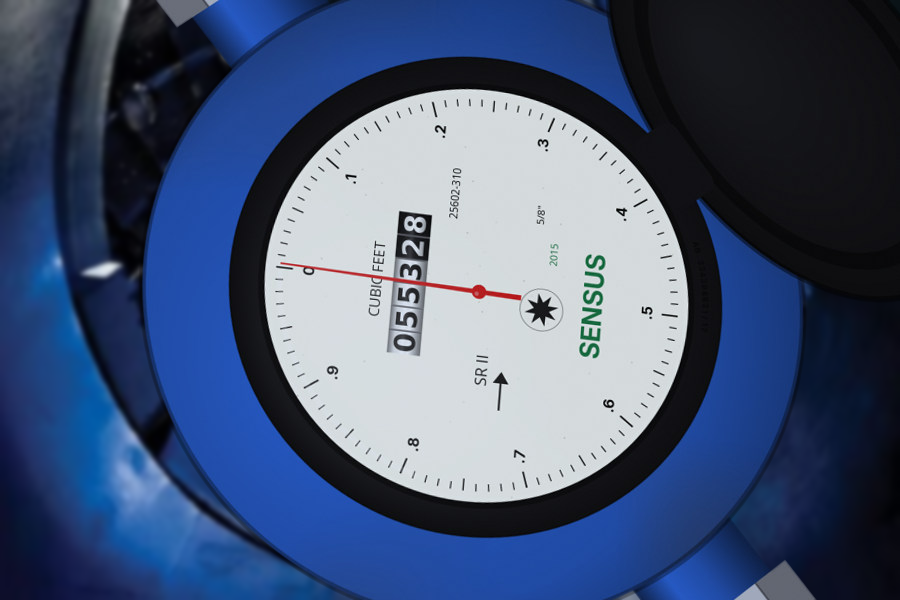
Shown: 55328.00 ft³
